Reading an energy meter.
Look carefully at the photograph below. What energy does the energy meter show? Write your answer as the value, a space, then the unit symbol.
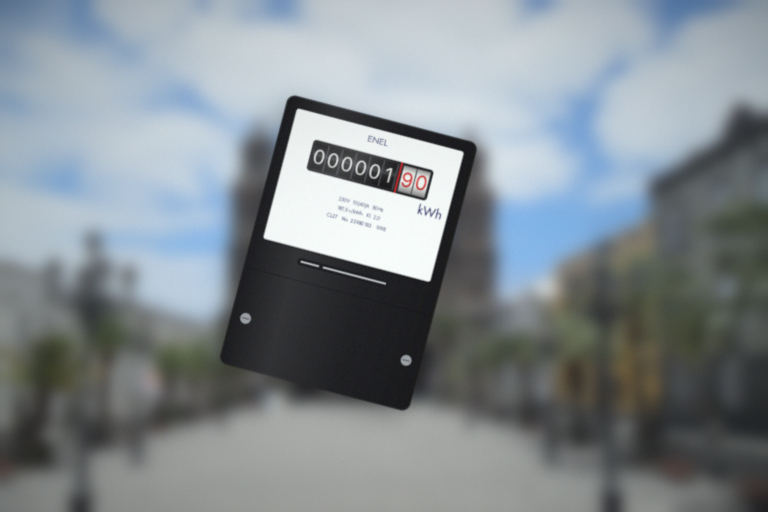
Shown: 1.90 kWh
